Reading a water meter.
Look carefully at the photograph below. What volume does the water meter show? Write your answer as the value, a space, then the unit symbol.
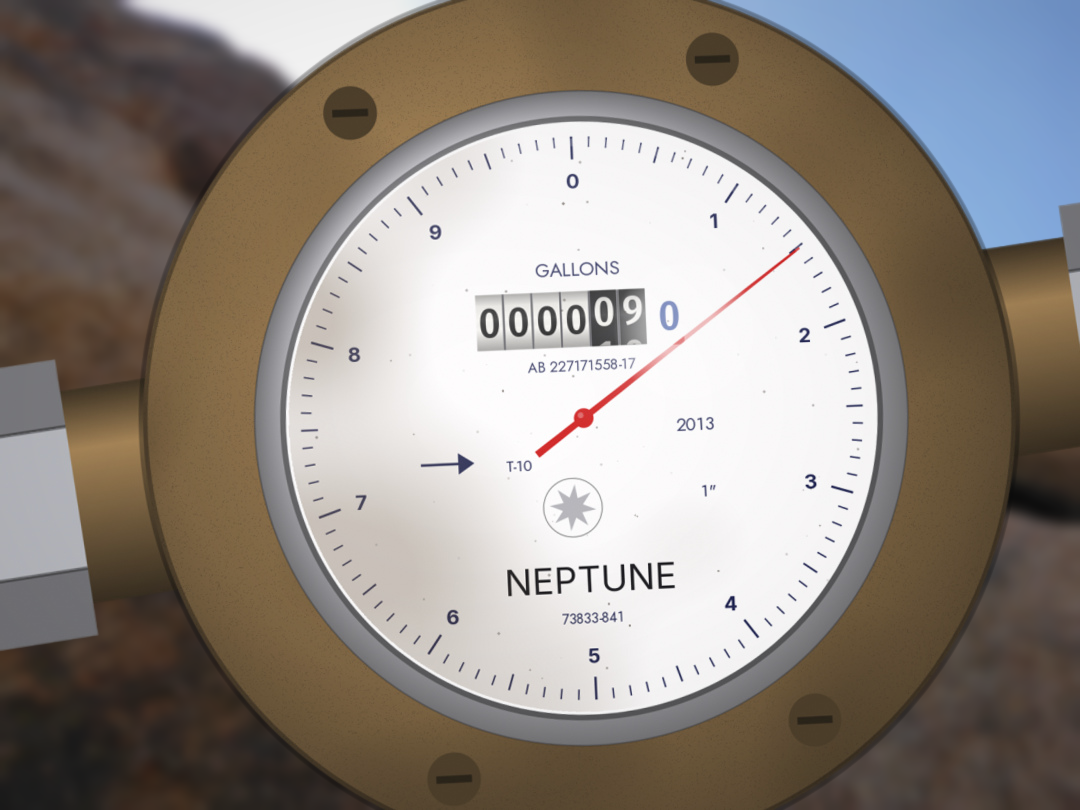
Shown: 91.5 gal
